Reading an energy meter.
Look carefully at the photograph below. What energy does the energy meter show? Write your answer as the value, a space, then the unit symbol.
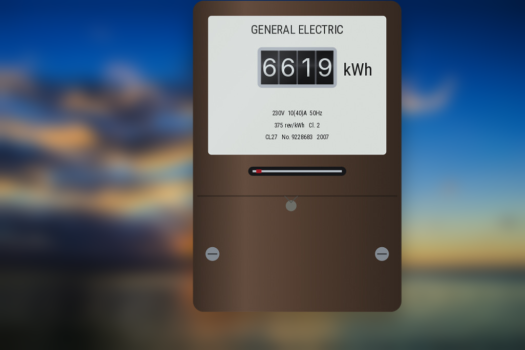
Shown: 6619 kWh
